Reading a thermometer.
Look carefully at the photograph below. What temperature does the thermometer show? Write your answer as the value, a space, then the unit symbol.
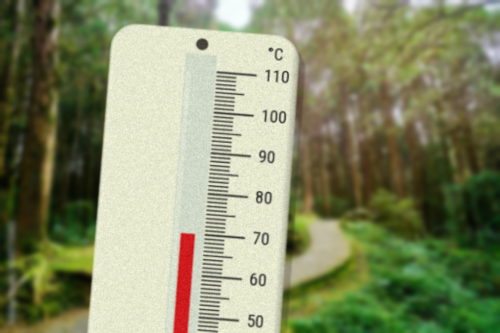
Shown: 70 °C
